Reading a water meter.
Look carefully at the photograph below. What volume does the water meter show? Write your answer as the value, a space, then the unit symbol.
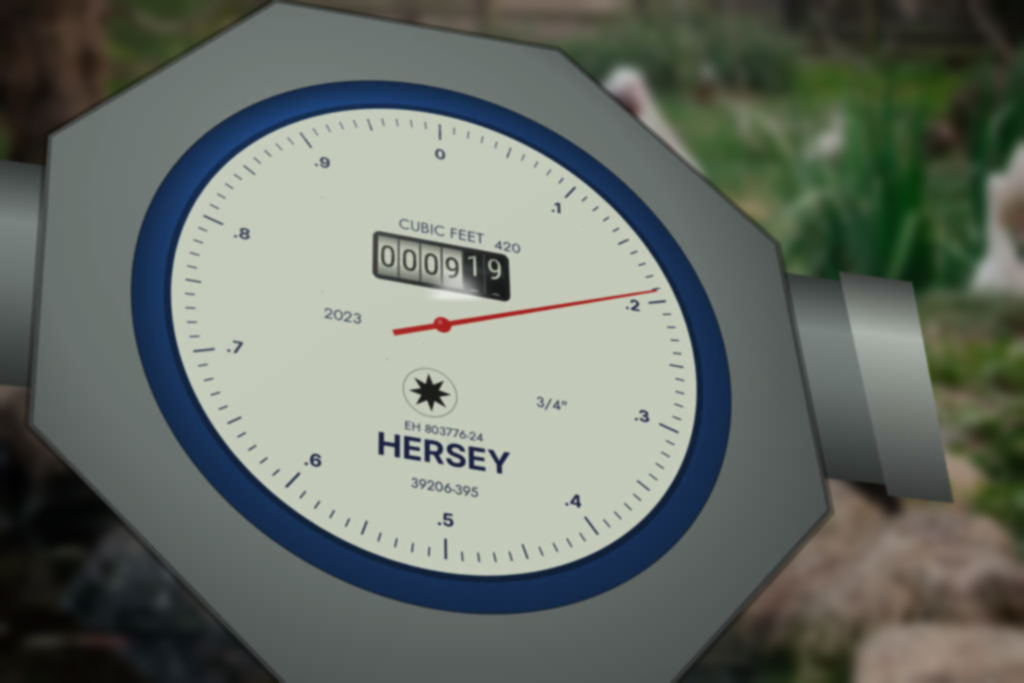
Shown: 919.19 ft³
